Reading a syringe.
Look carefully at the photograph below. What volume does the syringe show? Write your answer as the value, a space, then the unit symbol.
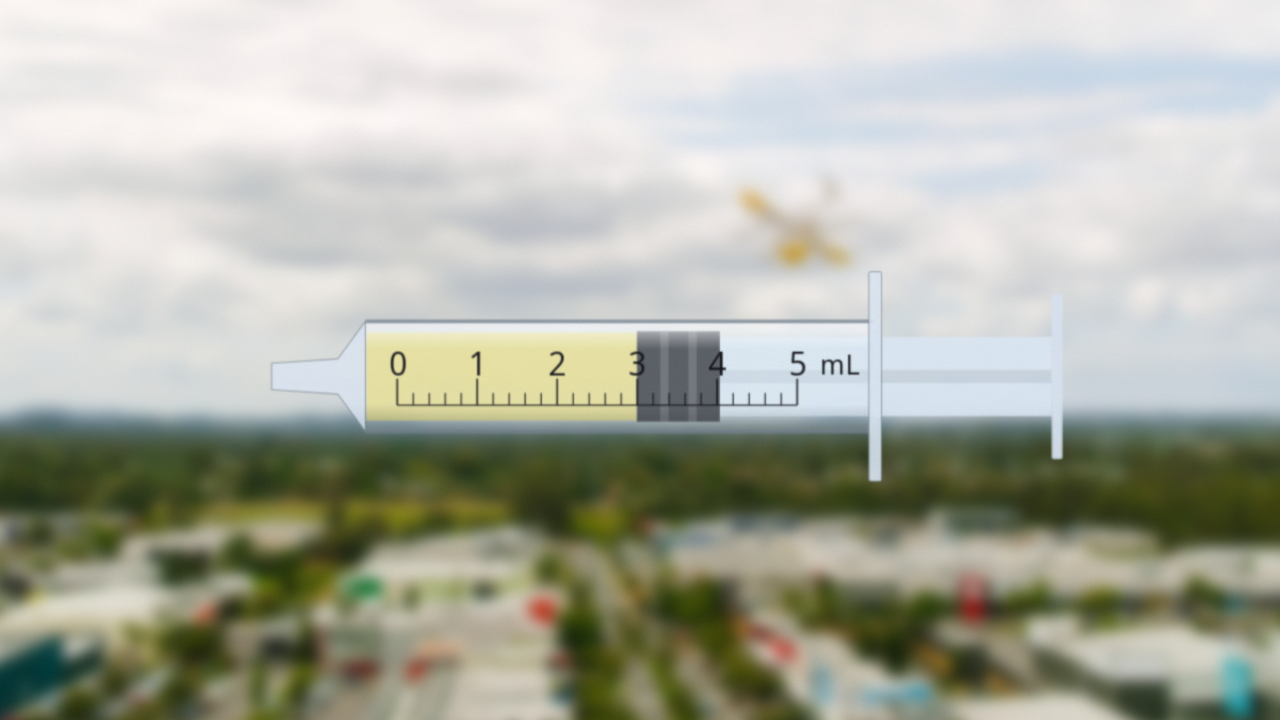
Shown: 3 mL
